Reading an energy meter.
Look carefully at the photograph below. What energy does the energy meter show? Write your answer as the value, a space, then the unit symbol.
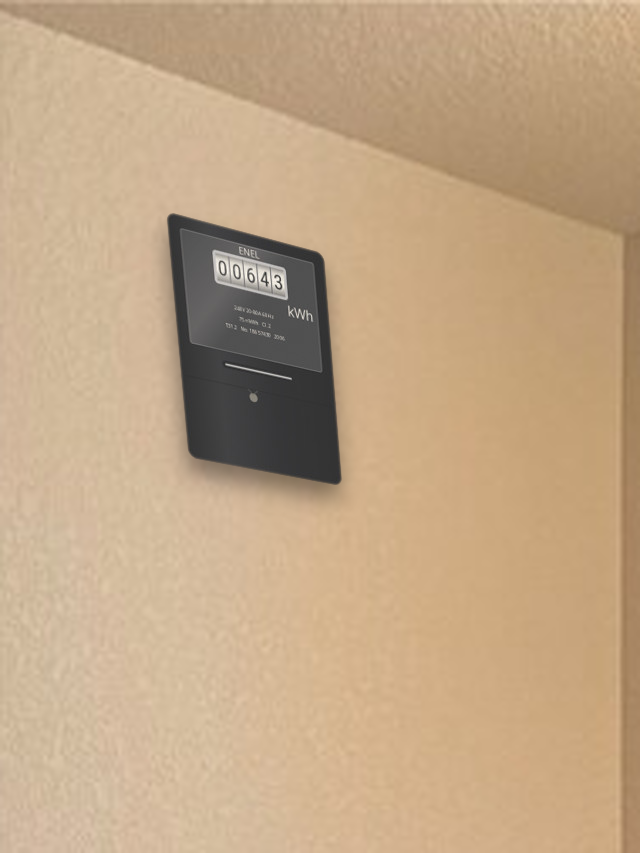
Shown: 643 kWh
